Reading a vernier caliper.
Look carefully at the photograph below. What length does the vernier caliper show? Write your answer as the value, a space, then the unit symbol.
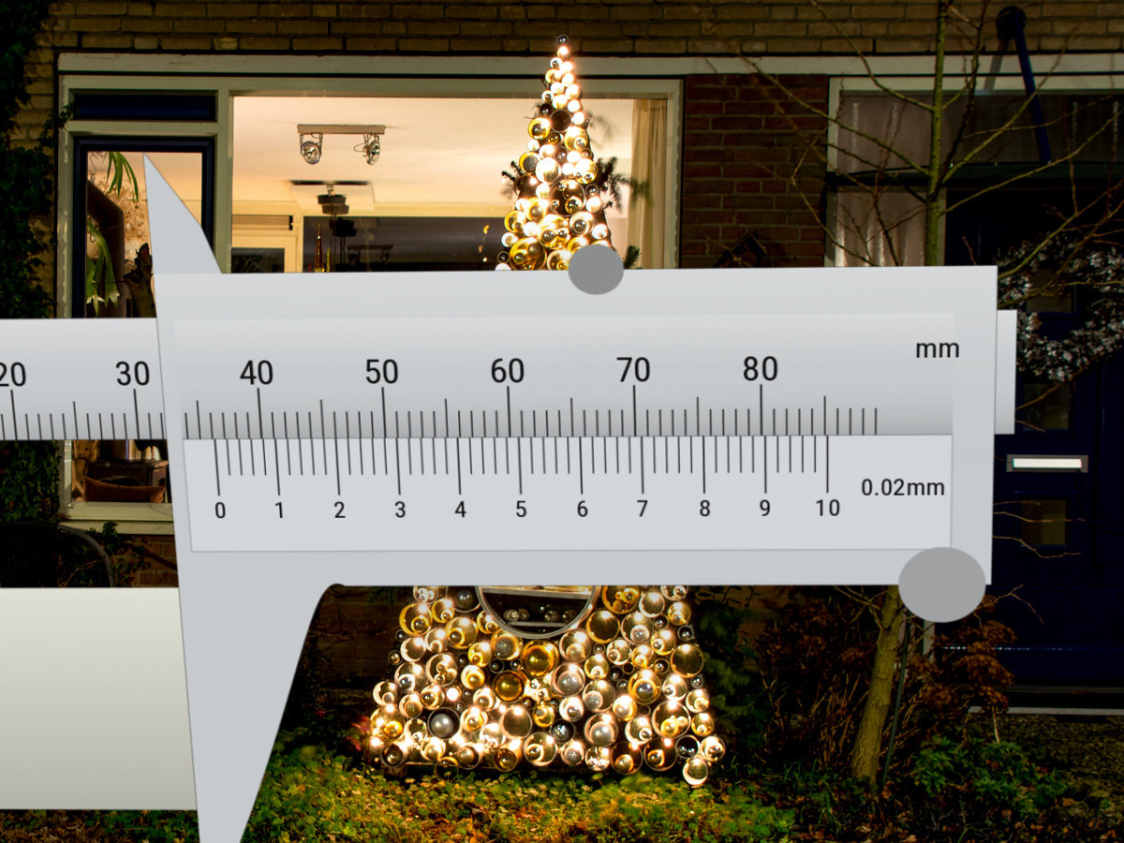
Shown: 36.2 mm
